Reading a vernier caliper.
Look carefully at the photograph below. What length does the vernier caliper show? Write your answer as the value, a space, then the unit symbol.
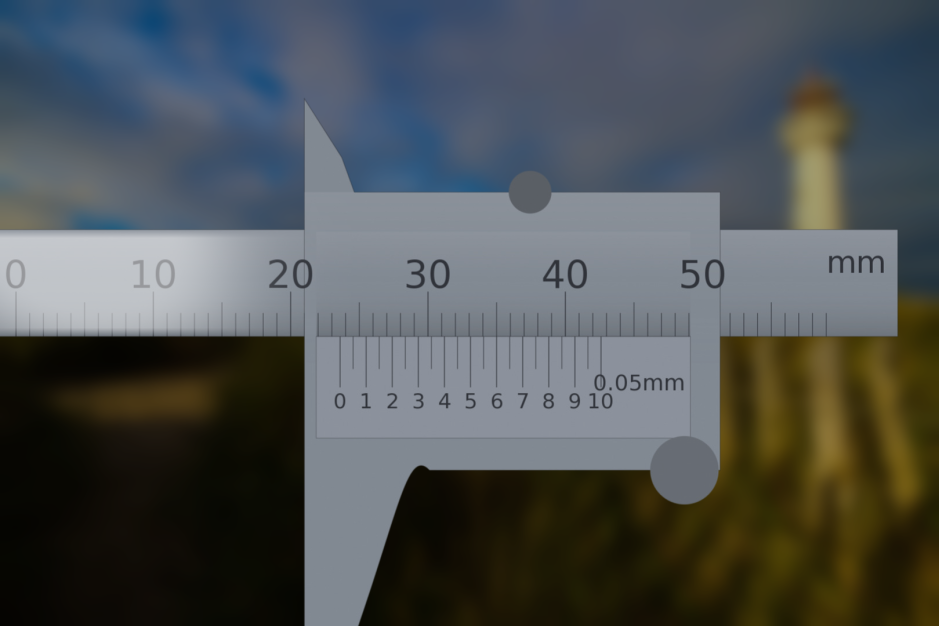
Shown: 23.6 mm
